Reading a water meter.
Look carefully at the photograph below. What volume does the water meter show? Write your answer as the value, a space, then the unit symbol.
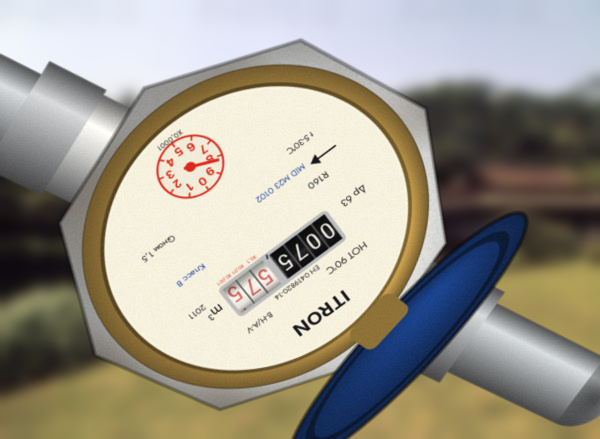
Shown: 75.5748 m³
